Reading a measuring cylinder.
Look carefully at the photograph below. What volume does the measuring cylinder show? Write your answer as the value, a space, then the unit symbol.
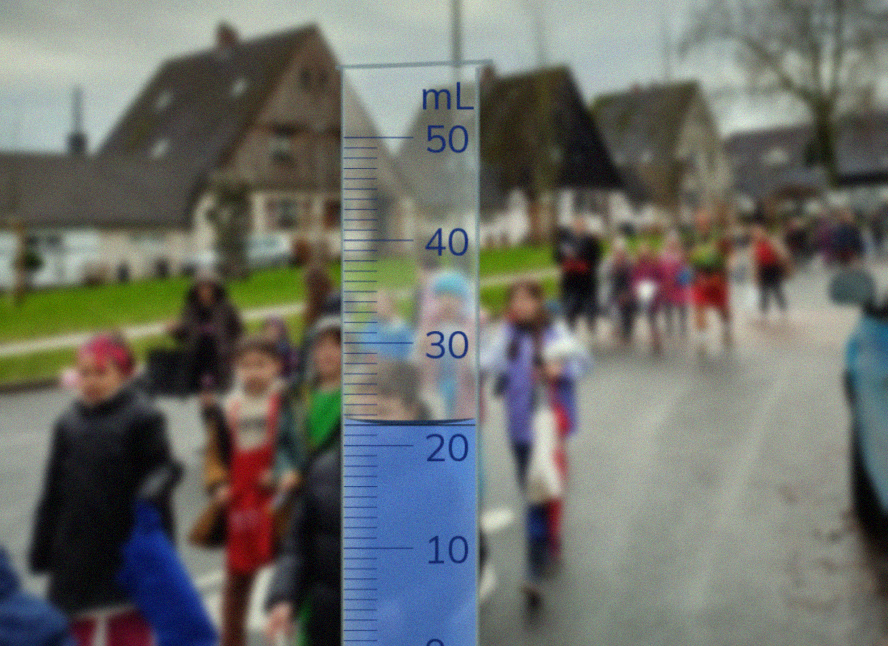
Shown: 22 mL
